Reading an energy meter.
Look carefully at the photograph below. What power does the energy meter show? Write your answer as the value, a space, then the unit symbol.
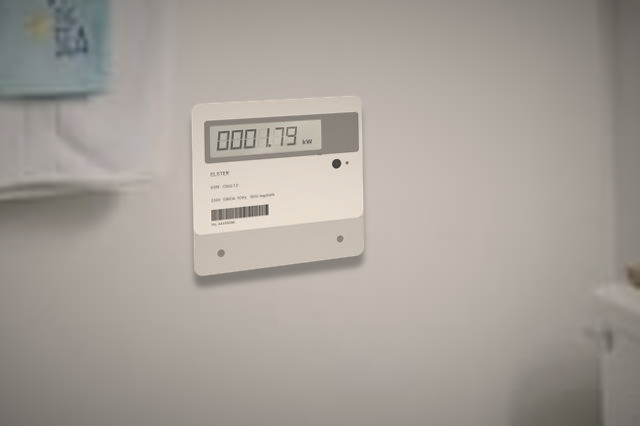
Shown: 1.79 kW
